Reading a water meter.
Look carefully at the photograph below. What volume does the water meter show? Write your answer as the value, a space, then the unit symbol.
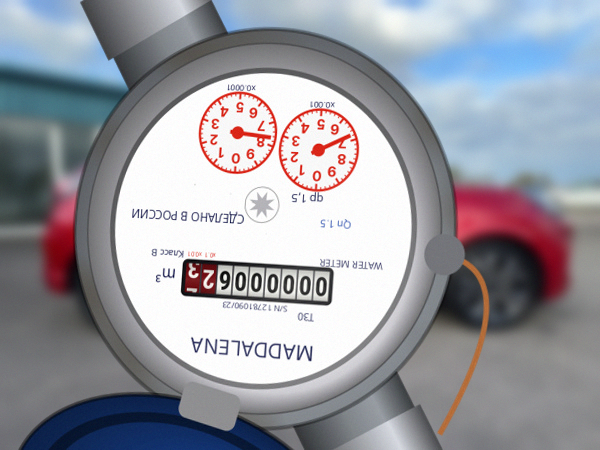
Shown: 6.2267 m³
